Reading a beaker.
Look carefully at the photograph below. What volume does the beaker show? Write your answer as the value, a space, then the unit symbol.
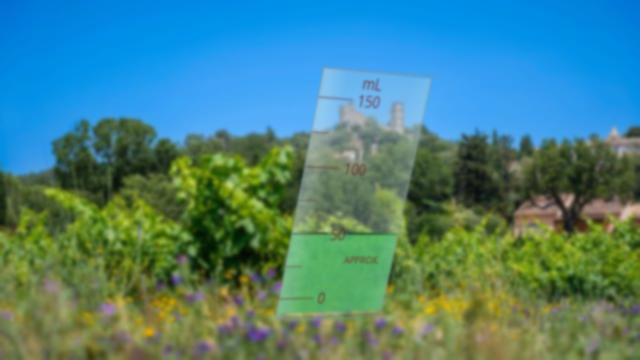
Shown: 50 mL
